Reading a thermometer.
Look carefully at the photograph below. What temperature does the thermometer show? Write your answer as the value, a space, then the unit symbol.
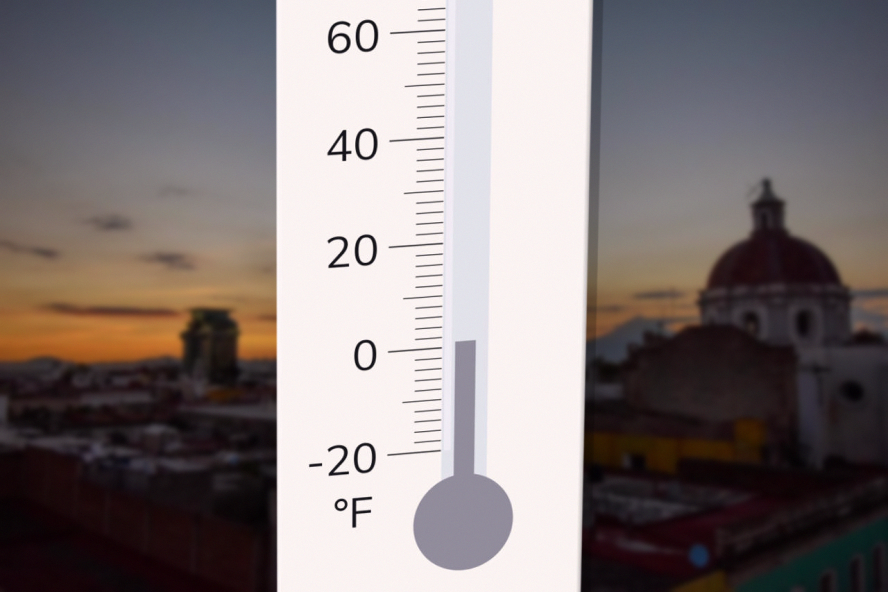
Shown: 1 °F
